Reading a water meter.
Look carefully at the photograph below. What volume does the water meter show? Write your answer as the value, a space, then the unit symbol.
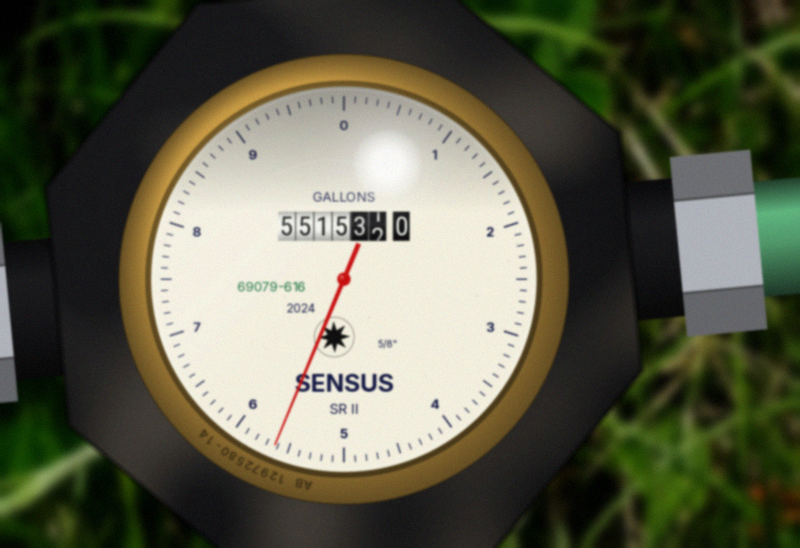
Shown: 5515315.6 gal
